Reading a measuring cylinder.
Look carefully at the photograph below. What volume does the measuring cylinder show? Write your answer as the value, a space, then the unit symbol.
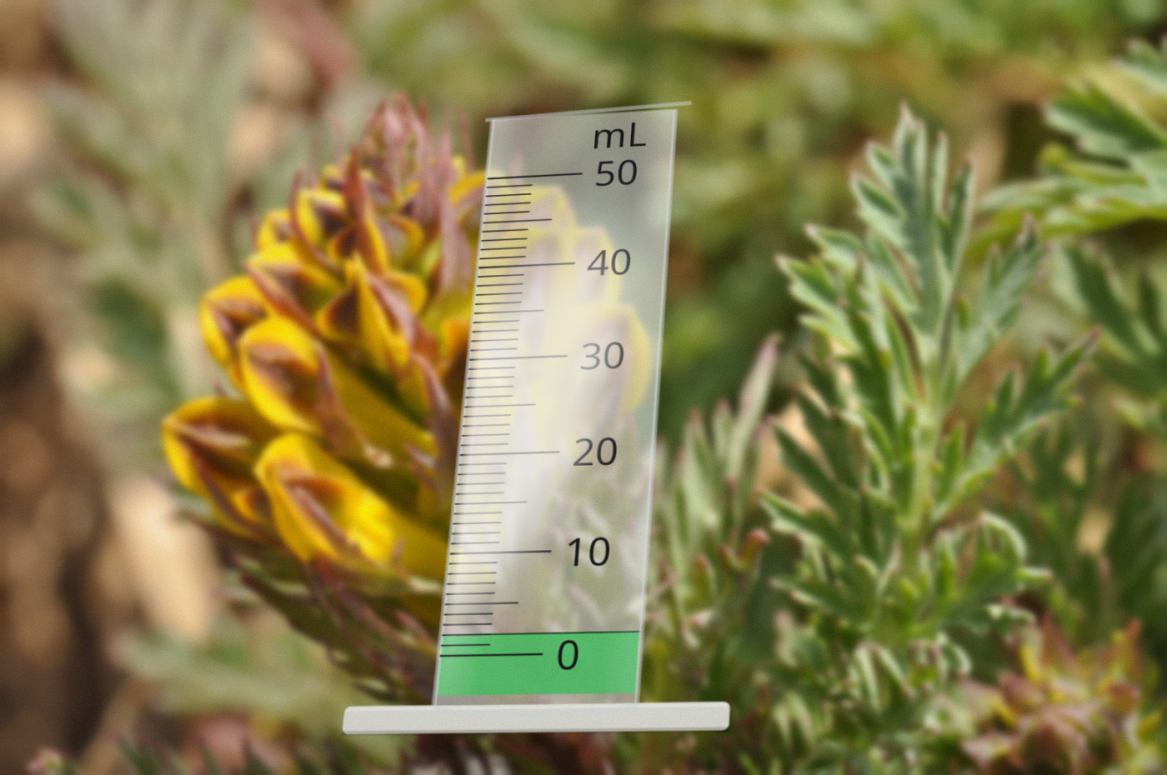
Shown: 2 mL
